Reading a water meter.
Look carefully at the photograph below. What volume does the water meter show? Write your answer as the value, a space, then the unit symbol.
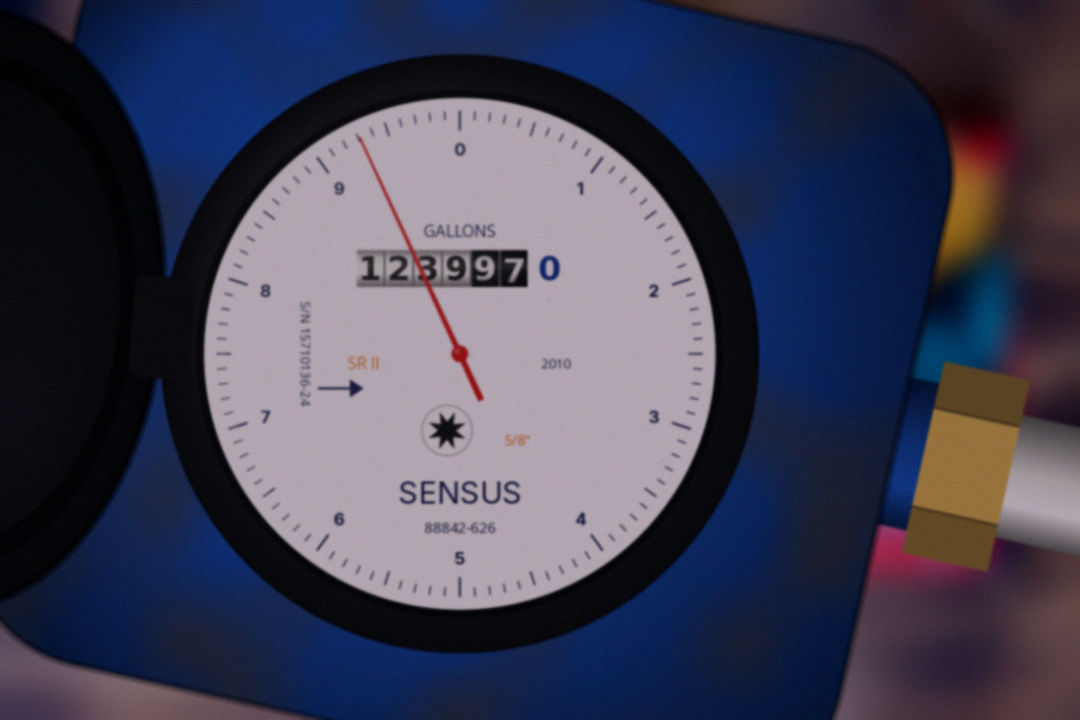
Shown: 1239969.3 gal
